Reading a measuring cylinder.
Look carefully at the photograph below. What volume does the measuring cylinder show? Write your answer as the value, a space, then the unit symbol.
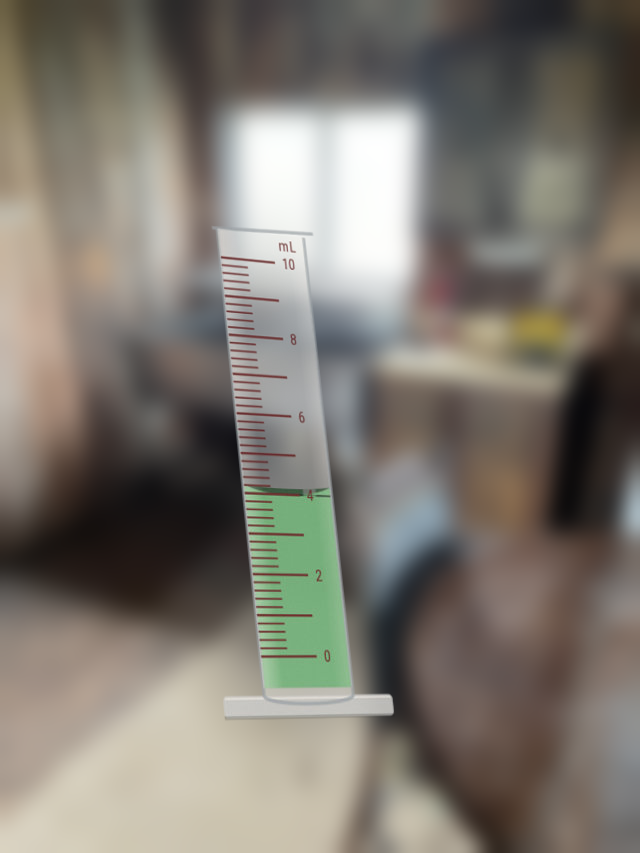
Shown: 4 mL
